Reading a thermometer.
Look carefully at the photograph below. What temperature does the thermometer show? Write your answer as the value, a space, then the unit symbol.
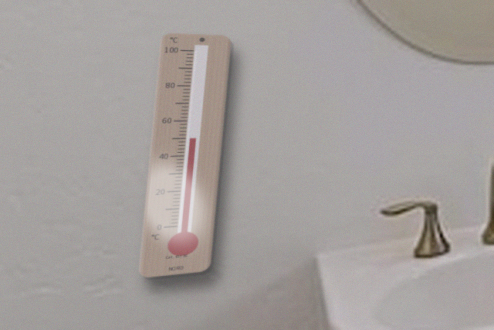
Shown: 50 °C
